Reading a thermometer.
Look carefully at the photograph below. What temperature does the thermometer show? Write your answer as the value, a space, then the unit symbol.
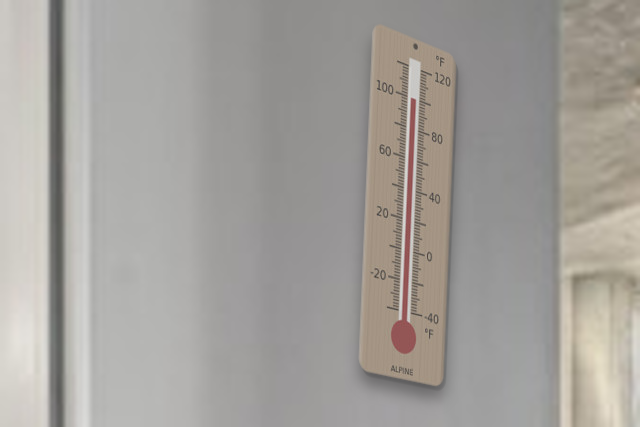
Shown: 100 °F
